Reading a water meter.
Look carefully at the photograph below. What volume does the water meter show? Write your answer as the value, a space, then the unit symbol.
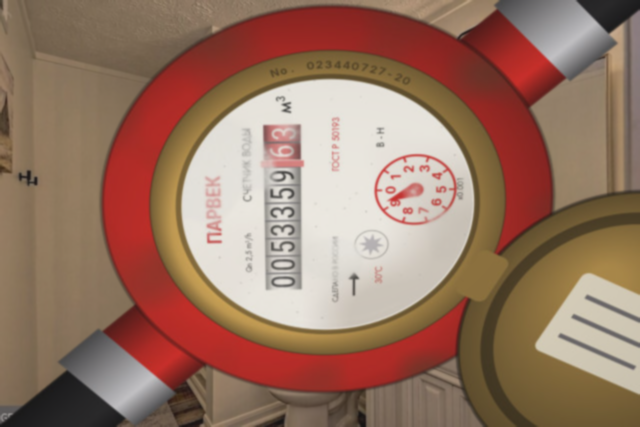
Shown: 53359.629 m³
